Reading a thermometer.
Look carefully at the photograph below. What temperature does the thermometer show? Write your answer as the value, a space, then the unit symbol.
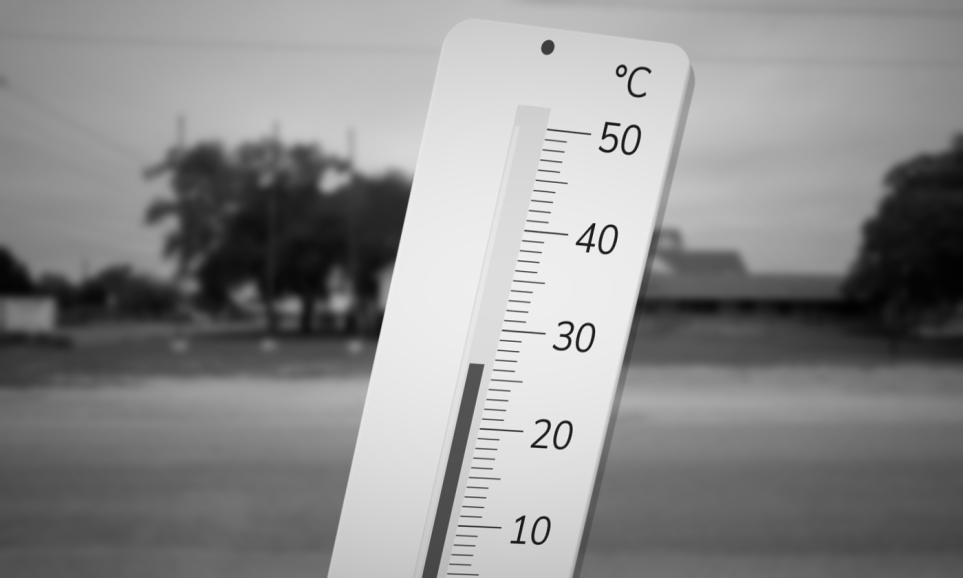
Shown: 26.5 °C
